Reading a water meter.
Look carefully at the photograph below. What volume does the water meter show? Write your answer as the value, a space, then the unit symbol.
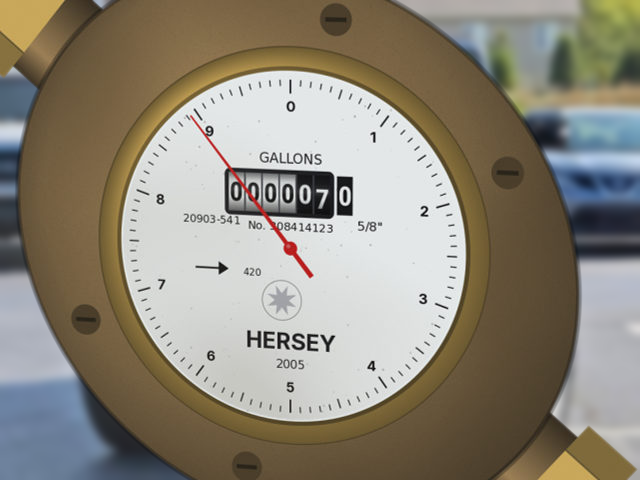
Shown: 68.9 gal
